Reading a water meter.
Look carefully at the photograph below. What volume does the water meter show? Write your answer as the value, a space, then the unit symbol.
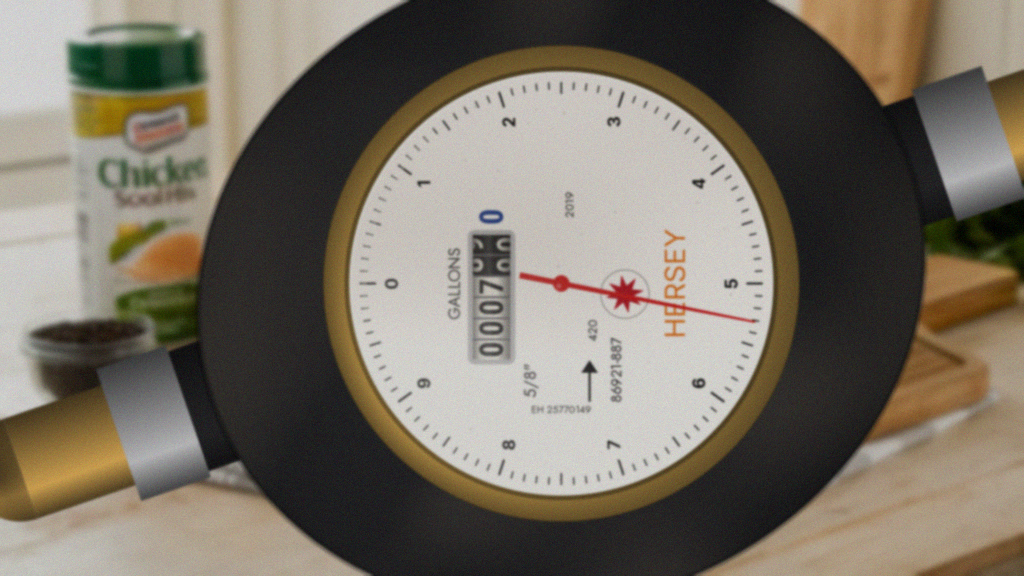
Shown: 7895.3 gal
